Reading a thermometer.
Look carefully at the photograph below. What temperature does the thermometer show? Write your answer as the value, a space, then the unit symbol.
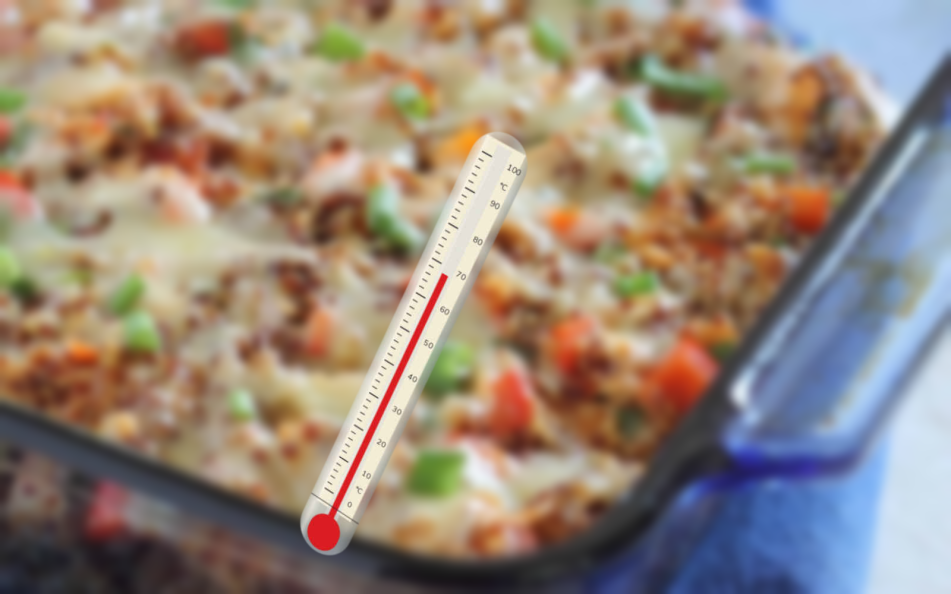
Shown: 68 °C
